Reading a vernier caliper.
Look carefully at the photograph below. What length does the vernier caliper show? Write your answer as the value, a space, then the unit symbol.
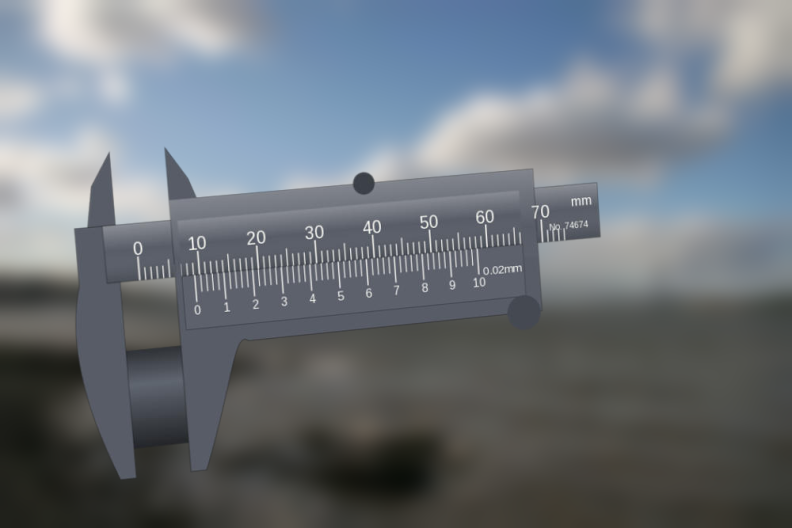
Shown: 9.2 mm
